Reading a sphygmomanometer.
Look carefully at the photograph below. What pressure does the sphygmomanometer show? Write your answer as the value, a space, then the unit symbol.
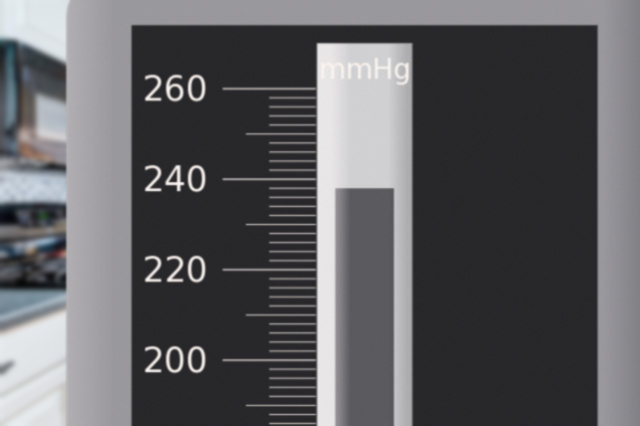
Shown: 238 mmHg
